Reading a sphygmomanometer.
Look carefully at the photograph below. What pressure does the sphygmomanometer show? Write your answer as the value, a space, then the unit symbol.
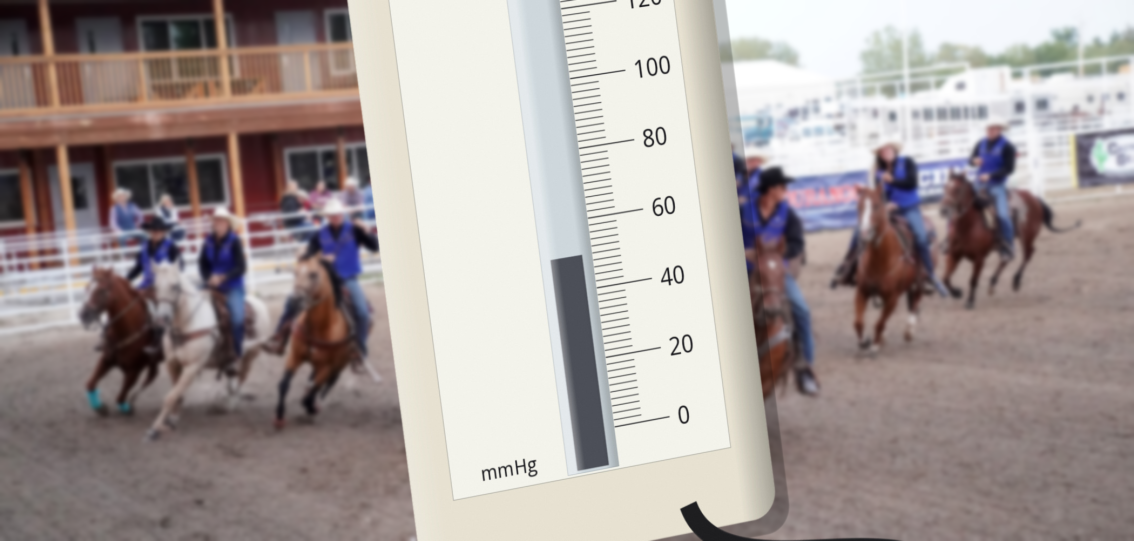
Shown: 50 mmHg
